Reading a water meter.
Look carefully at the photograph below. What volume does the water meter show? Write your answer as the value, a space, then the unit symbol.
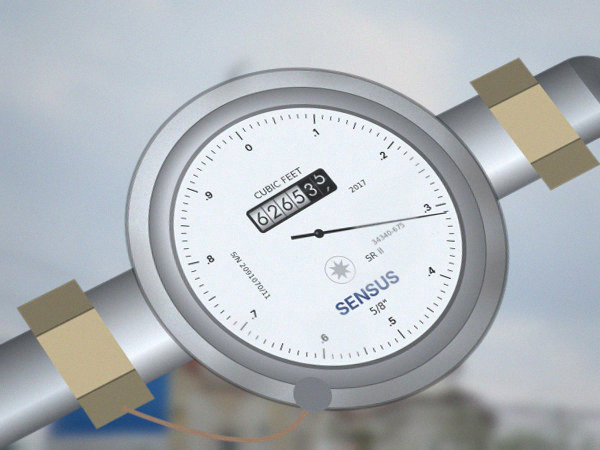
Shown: 626535.31 ft³
